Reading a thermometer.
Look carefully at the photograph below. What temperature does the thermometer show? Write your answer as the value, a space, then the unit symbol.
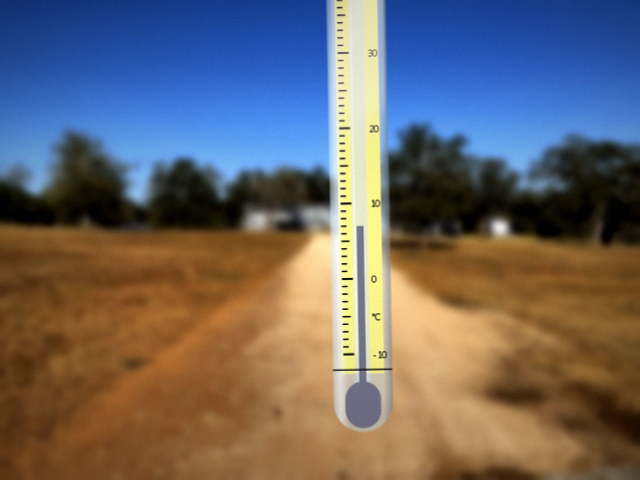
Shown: 7 °C
